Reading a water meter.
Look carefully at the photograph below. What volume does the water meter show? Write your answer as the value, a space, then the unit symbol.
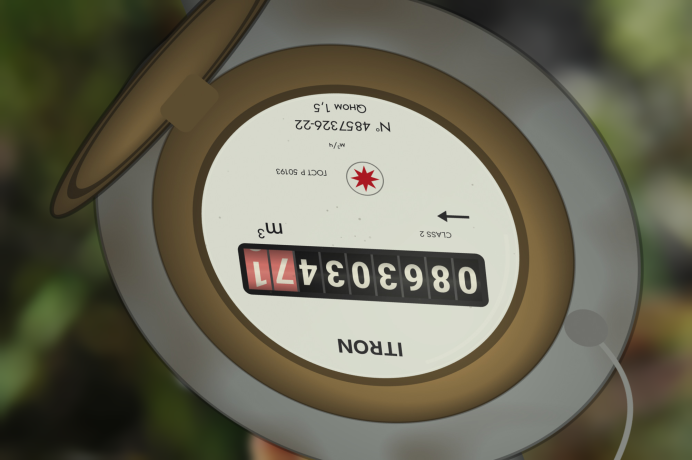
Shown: 863034.71 m³
